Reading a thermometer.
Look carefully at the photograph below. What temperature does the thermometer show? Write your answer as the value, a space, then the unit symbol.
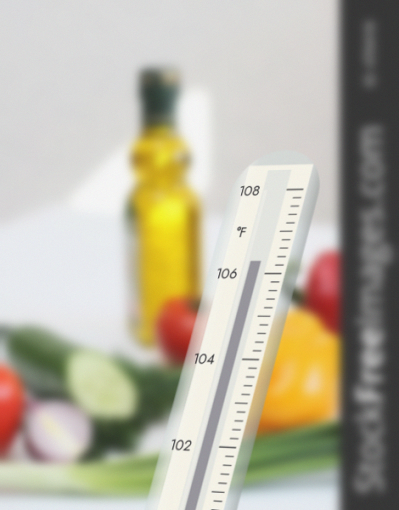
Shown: 106.3 °F
